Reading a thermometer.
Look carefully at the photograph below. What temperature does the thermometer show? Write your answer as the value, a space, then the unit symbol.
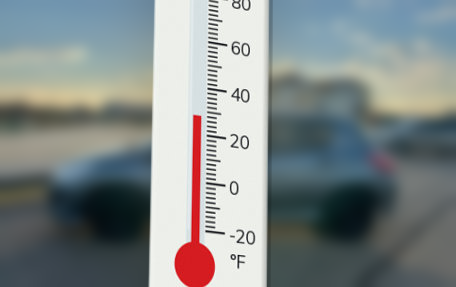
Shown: 28 °F
